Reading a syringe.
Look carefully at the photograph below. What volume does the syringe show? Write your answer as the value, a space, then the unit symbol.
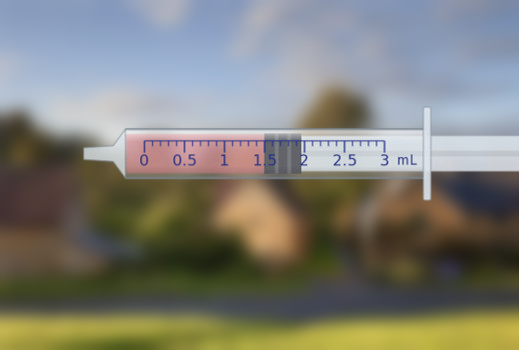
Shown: 1.5 mL
